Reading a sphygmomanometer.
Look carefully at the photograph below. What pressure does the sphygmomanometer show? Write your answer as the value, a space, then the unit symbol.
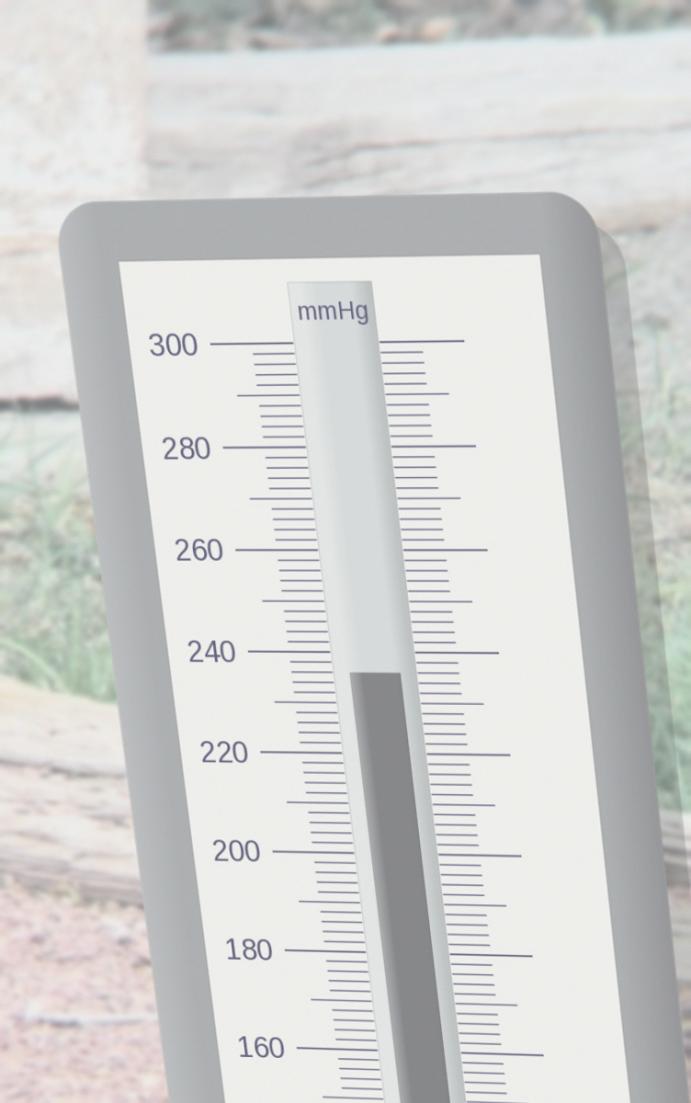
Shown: 236 mmHg
